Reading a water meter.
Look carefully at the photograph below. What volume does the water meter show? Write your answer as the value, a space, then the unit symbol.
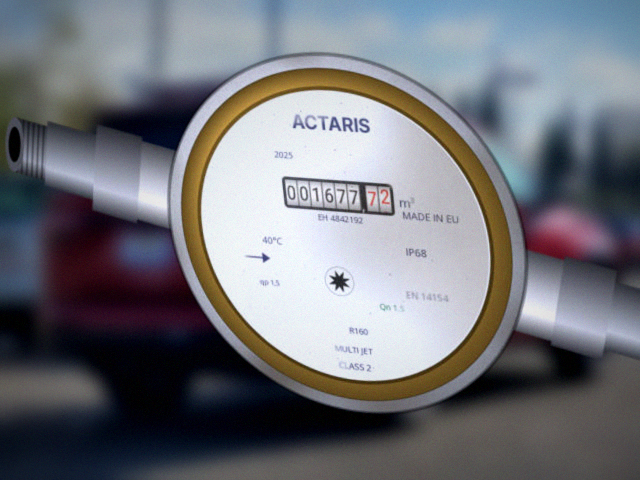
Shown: 1677.72 m³
